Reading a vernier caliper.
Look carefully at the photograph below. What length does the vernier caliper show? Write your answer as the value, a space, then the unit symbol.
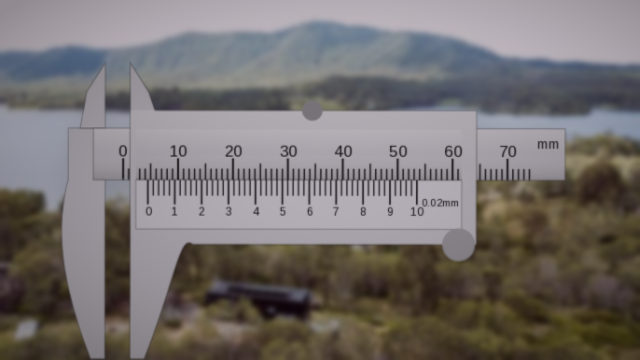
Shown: 4.5 mm
